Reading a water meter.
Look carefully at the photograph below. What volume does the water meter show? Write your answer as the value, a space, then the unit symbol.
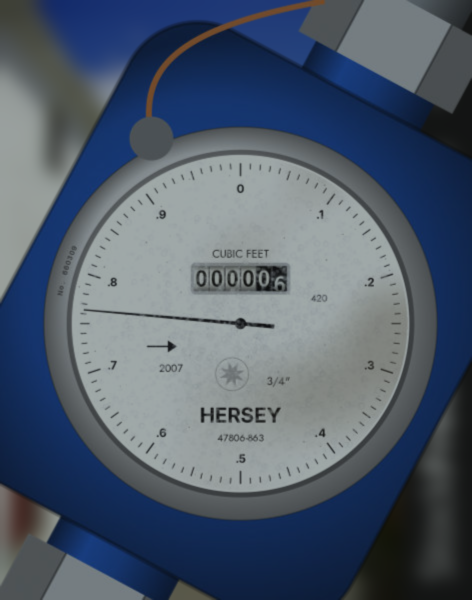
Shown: 5.76 ft³
